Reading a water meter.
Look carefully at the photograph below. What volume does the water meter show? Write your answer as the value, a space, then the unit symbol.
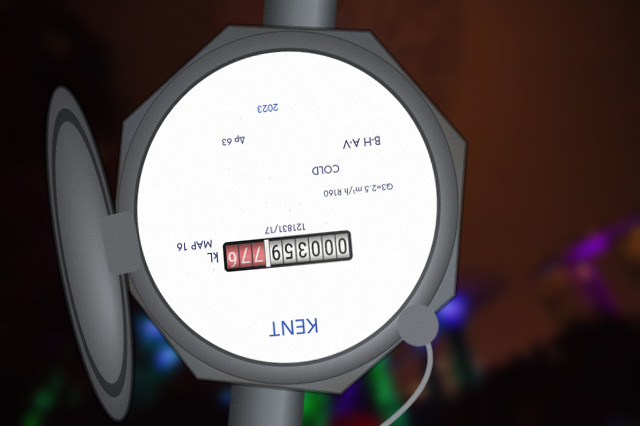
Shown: 359.776 kL
